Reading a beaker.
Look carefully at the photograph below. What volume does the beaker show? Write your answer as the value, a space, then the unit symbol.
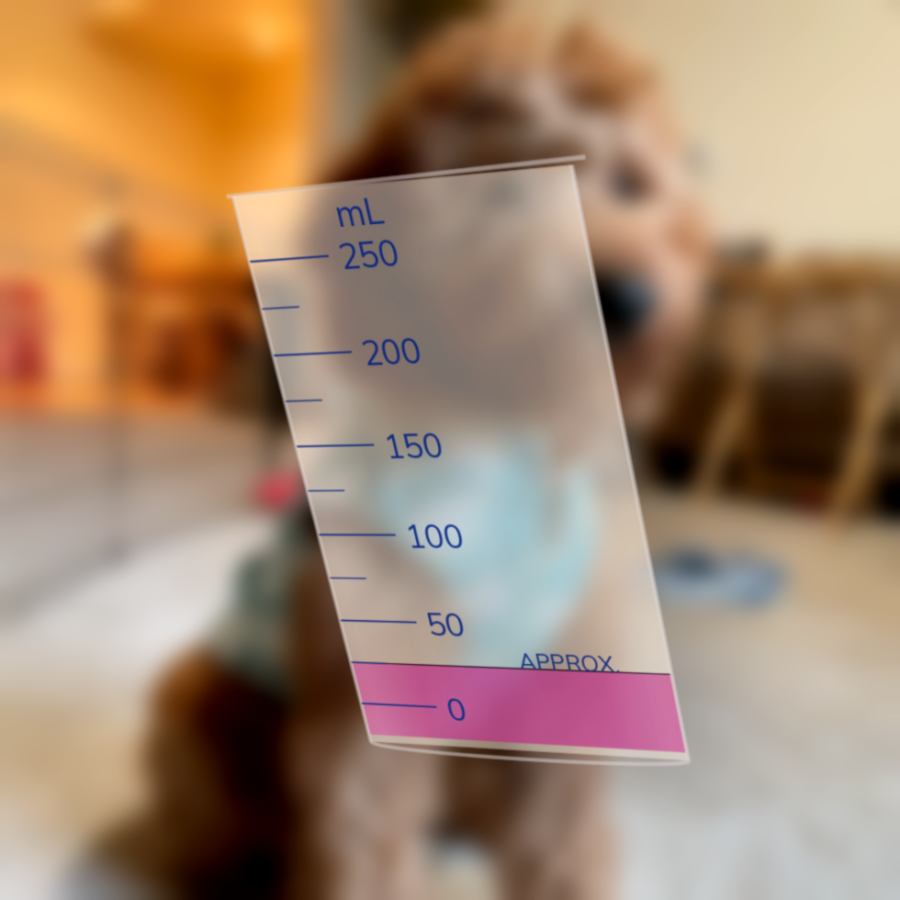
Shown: 25 mL
